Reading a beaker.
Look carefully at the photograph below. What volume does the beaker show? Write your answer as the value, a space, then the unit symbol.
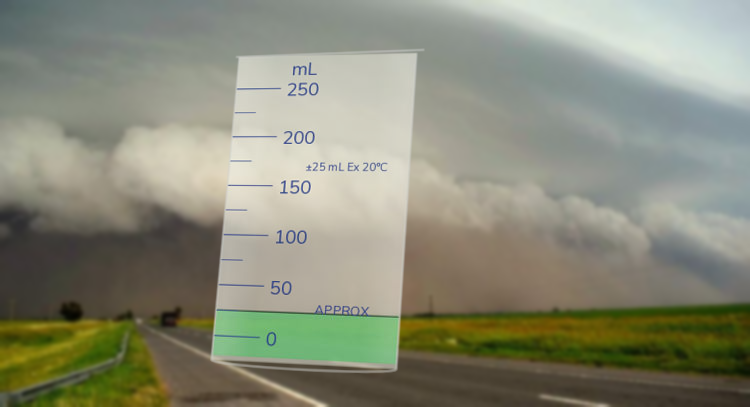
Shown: 25 mL
